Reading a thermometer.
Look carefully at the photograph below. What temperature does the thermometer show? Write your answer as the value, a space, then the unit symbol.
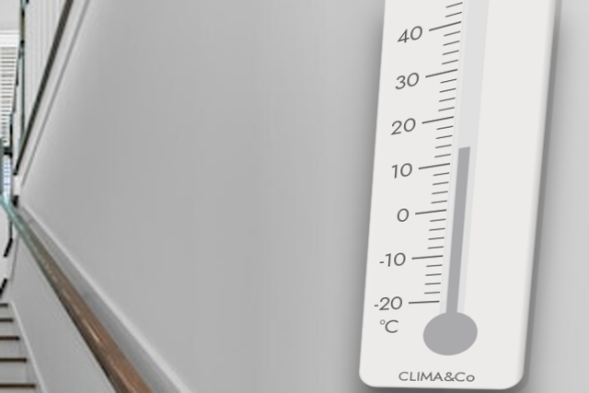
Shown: 13 °C
